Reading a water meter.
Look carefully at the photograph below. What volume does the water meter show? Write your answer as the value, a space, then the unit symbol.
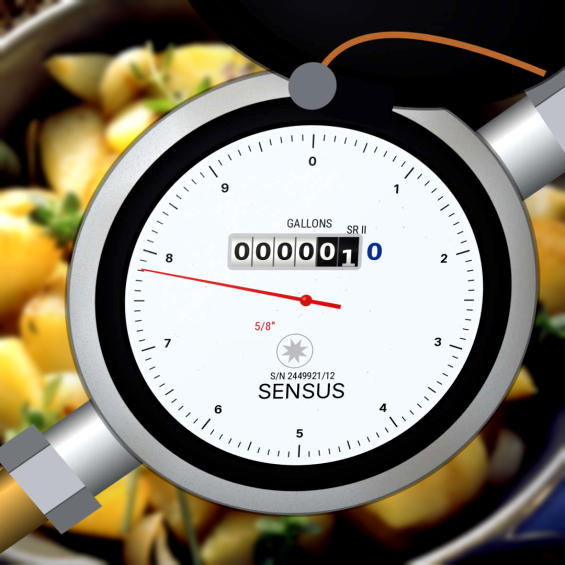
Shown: 7.8 gal
